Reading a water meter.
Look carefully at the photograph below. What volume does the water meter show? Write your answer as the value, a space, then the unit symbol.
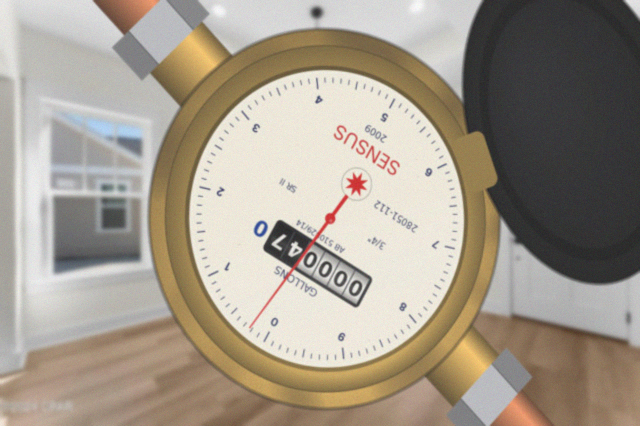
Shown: 470.2 gal
